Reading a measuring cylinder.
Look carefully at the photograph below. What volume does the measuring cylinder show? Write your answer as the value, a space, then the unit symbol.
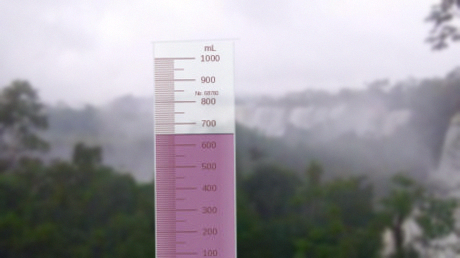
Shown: 650 mL
